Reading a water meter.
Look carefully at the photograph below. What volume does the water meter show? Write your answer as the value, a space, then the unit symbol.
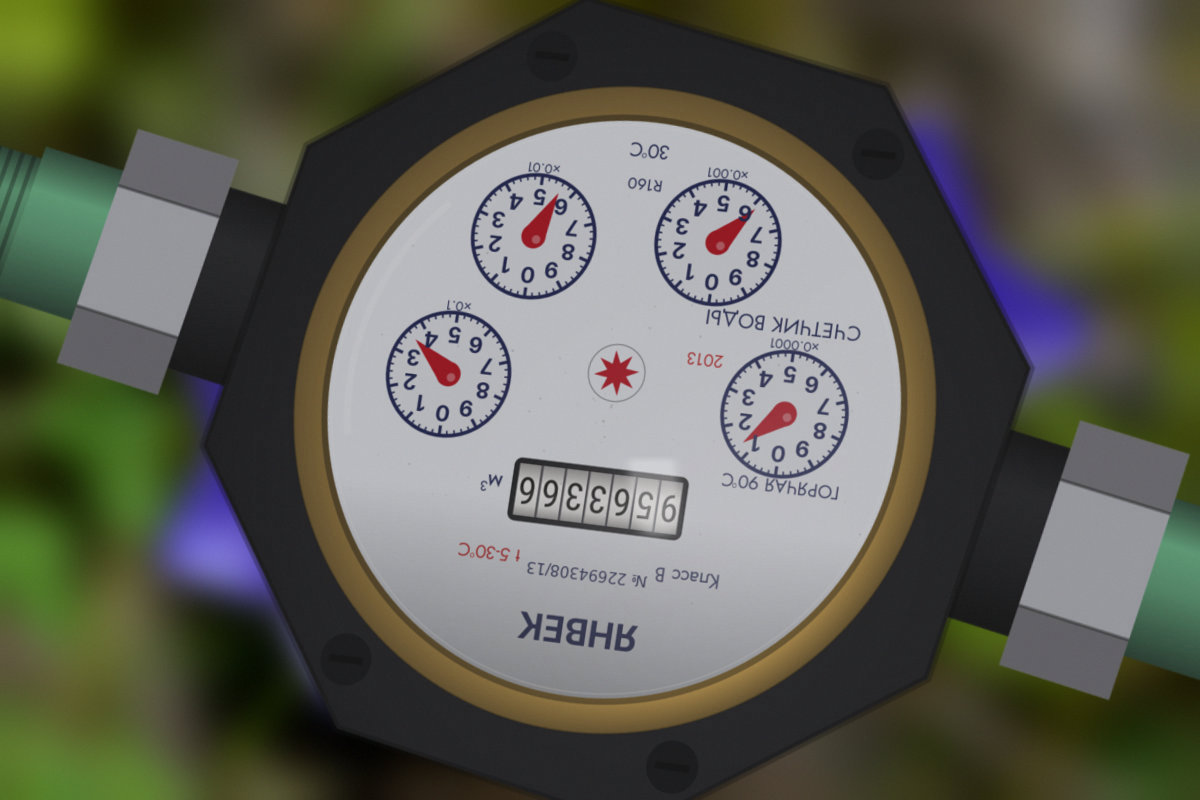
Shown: 9563366.3561 m³
